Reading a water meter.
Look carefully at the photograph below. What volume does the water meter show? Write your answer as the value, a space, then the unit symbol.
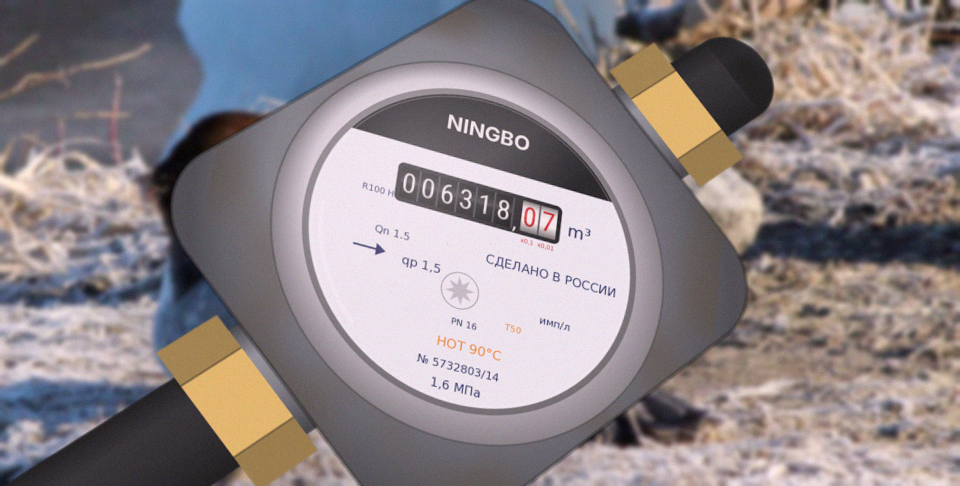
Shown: 6318.07 m³
